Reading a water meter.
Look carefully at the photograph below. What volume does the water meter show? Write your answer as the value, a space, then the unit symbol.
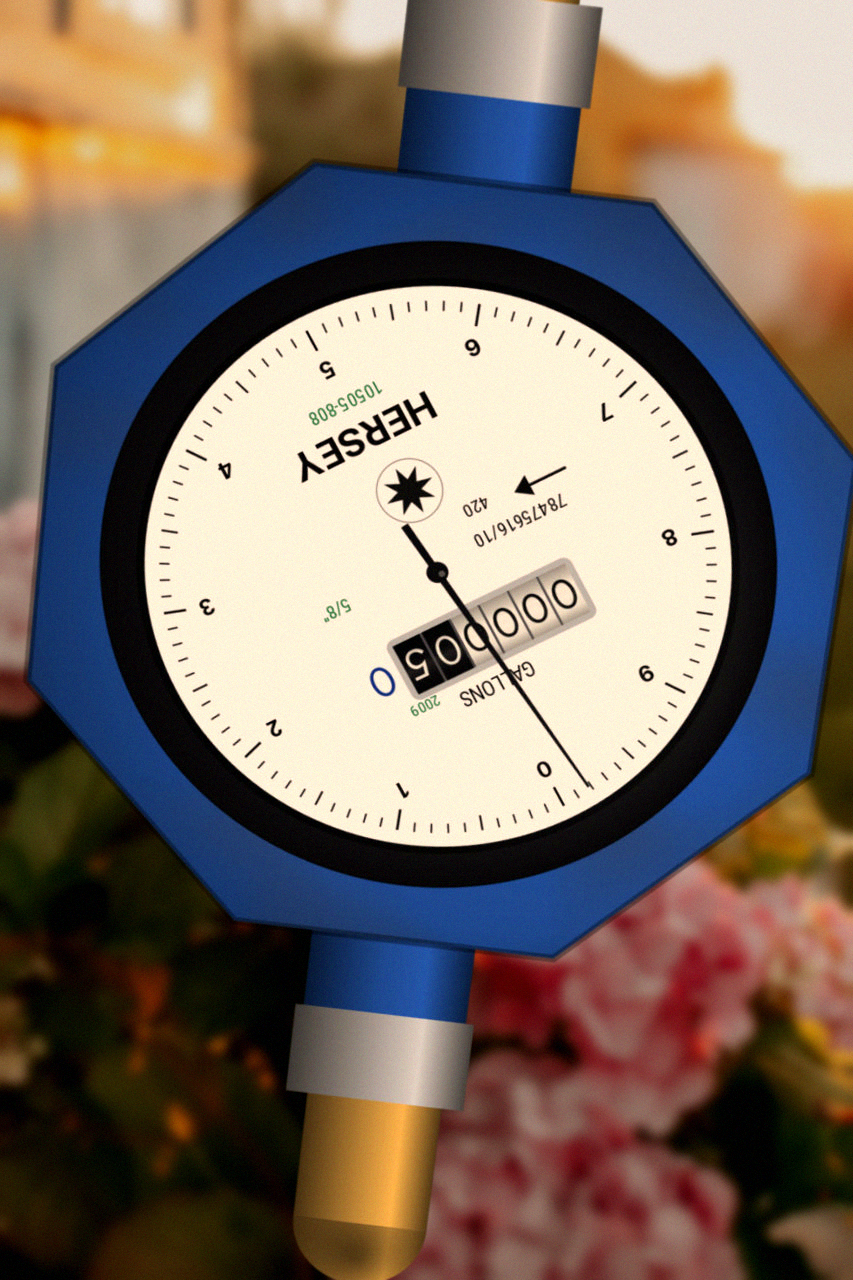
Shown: 49.8 gal
